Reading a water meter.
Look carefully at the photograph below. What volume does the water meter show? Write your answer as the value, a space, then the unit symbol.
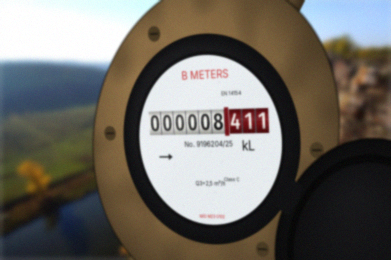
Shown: 8.411 kL
